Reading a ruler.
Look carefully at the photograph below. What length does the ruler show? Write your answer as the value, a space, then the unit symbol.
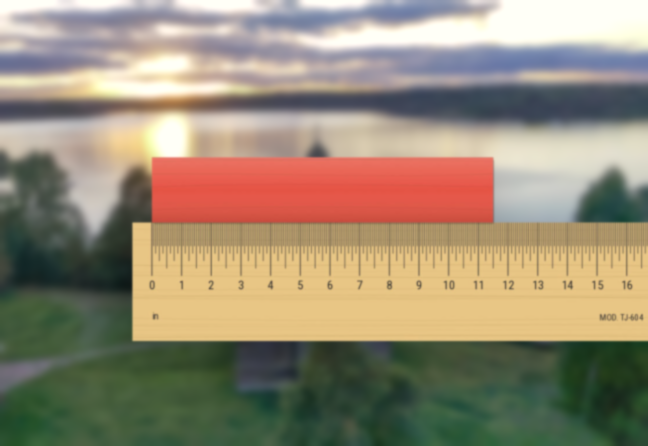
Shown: 11.5 in
